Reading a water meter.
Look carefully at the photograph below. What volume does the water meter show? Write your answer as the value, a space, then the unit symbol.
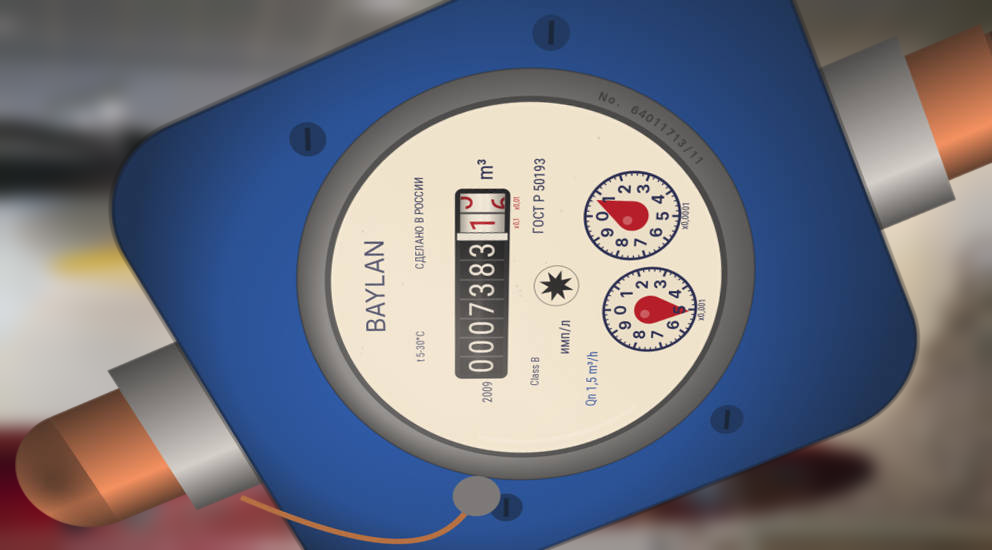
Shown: 7383.1550 m³
